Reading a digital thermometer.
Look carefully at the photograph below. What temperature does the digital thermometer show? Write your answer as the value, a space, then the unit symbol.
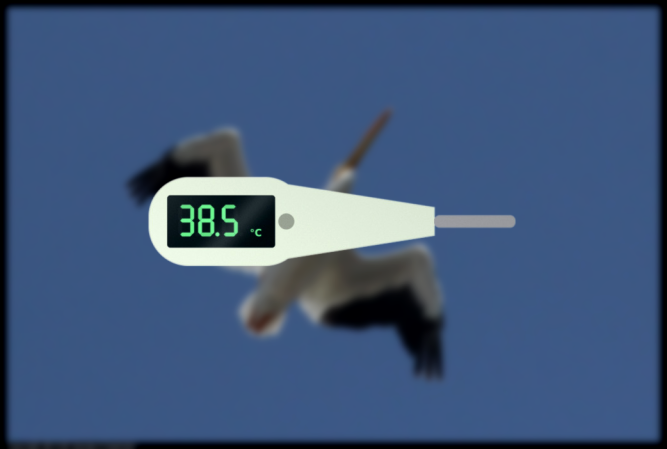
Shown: 38.5 °C
